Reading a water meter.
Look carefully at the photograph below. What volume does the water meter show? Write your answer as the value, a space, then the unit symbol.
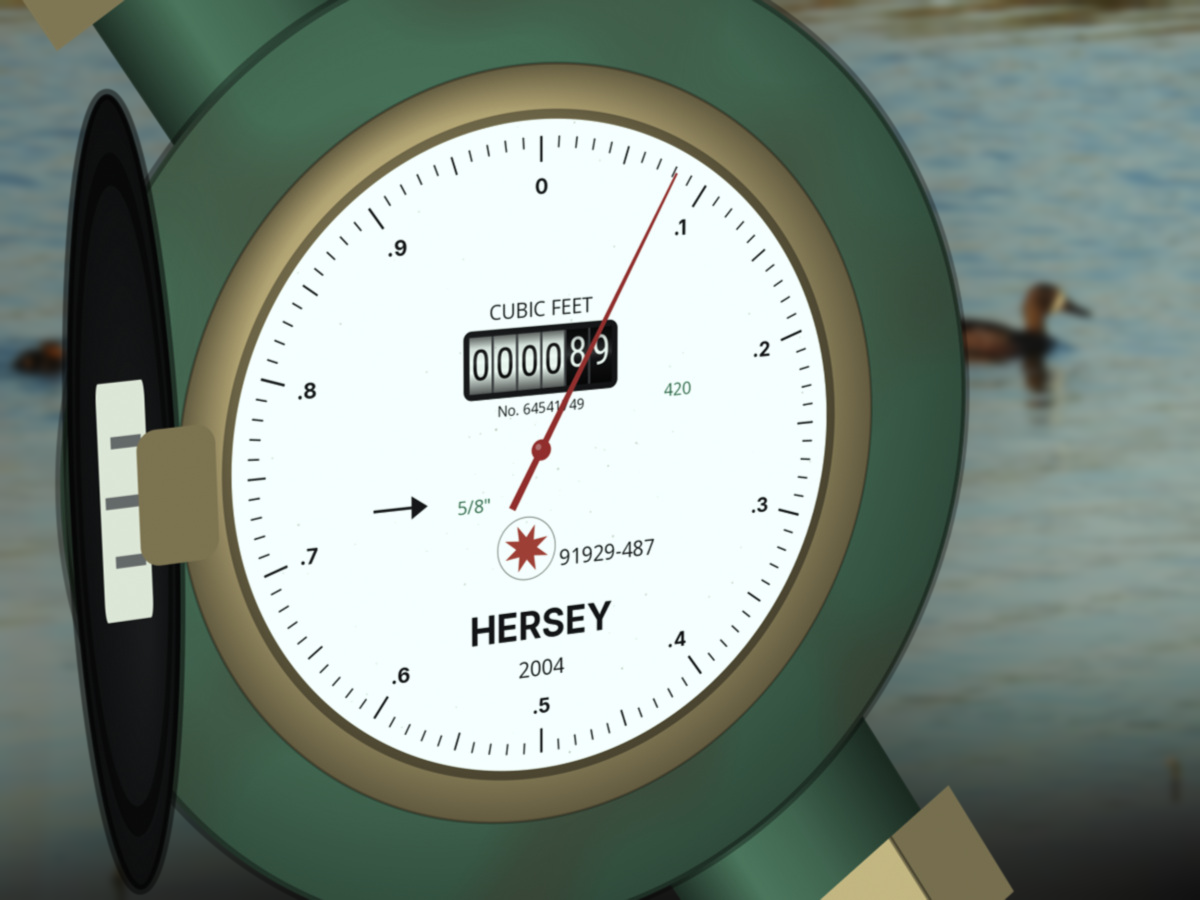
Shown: 89.08 ft³
